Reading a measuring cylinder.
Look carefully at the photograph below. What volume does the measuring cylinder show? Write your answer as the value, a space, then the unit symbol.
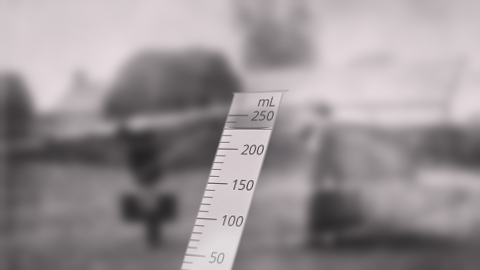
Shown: 230 mL
